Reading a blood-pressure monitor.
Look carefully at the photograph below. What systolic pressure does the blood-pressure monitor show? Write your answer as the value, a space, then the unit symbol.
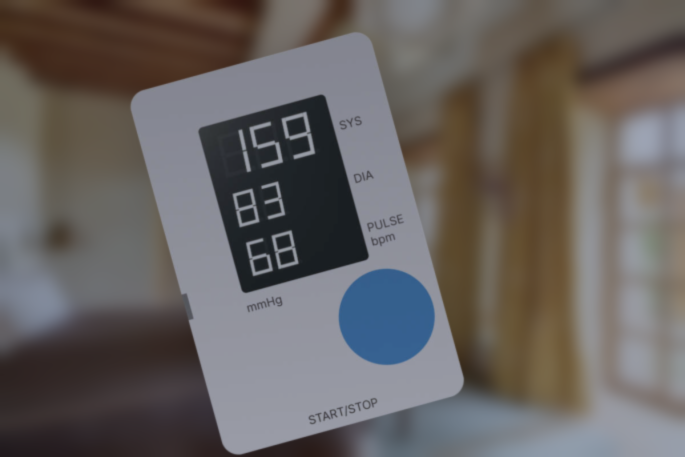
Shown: 159 mmHg
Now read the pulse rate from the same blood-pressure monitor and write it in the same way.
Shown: 68 bpm
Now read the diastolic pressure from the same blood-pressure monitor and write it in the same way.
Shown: 83 mmHg
